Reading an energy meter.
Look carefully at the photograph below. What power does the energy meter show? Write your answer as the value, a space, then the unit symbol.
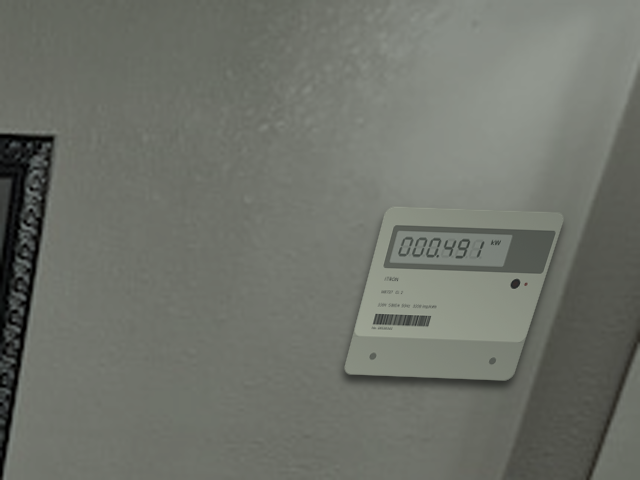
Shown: 0.491 kW
